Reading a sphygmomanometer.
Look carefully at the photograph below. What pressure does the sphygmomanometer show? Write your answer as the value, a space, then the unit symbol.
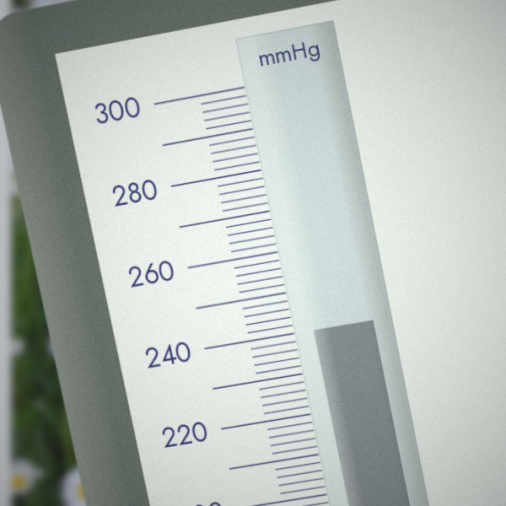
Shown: 240 mmHg
